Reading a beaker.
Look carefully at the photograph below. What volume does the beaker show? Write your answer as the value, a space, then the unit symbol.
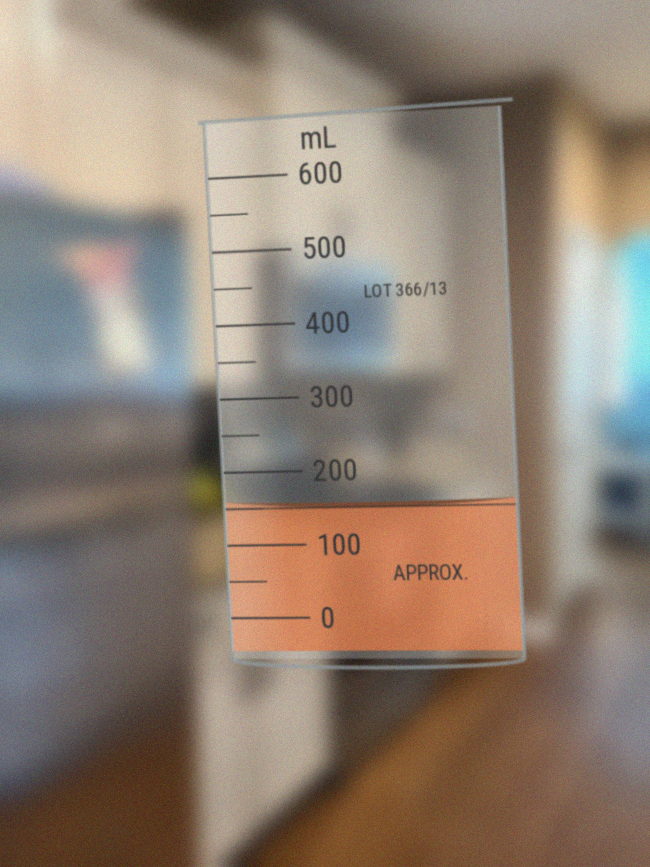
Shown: 150 mL
